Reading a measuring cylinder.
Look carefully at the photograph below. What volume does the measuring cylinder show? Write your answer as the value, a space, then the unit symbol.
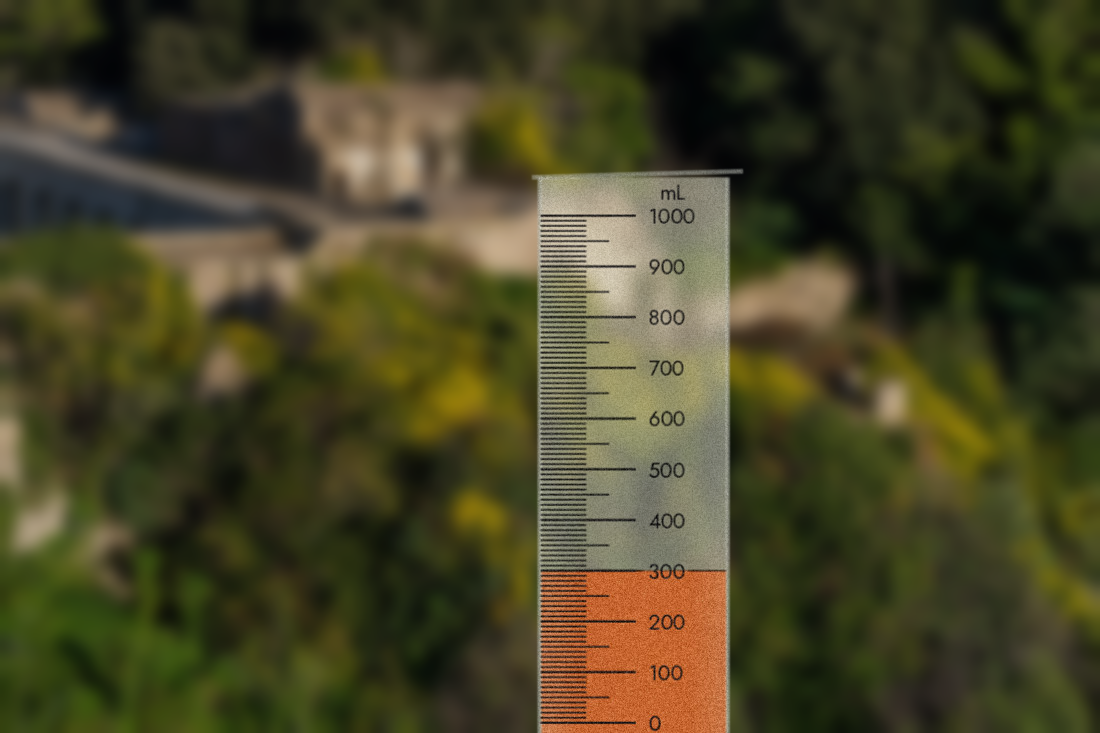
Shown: 300 mL
